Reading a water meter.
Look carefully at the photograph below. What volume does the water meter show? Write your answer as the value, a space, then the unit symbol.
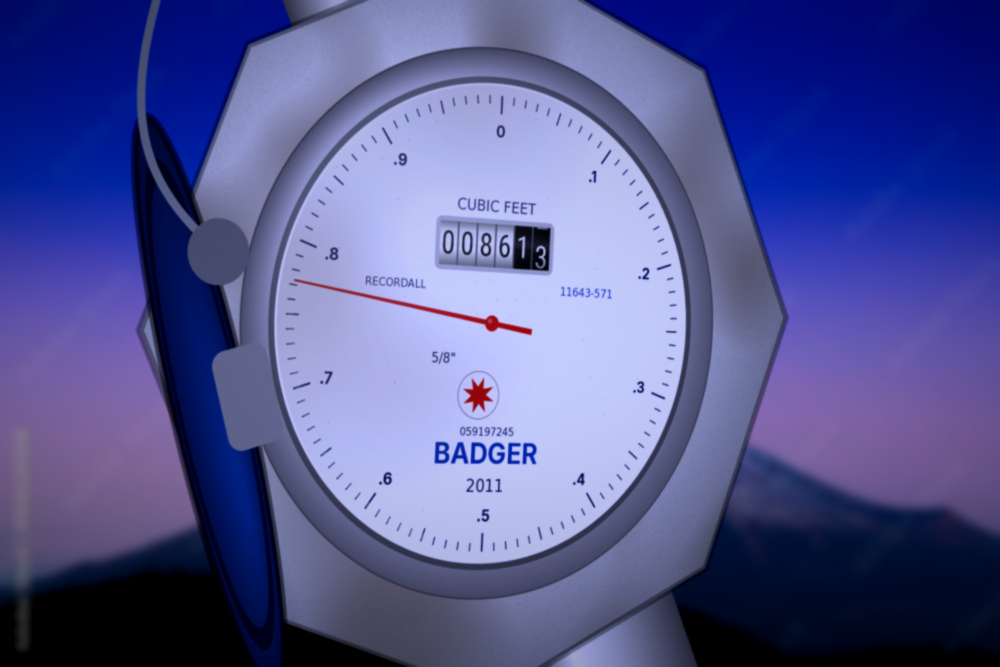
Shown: 8612.77 ft³
